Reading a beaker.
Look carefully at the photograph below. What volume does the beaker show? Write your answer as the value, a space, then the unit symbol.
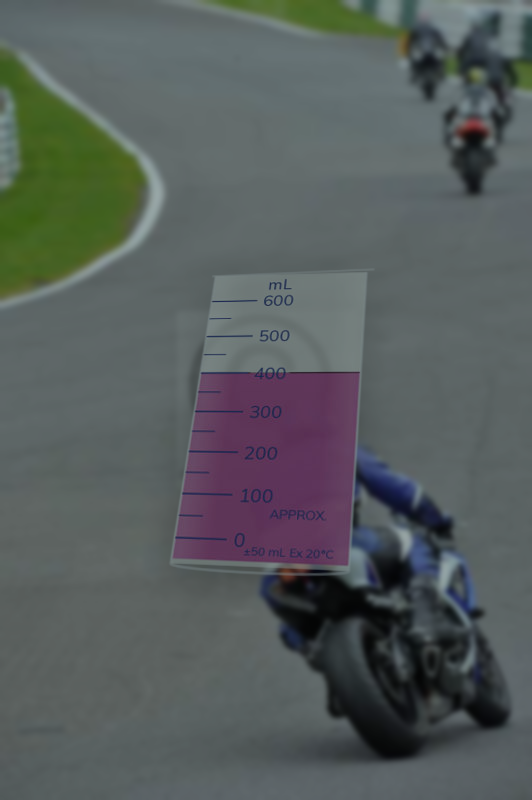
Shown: 400 mL
